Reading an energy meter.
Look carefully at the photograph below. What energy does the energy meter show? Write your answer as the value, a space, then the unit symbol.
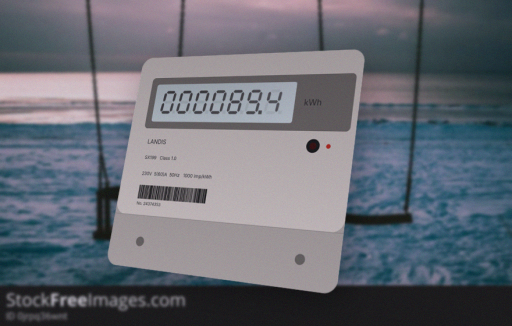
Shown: 89.4 kWh
